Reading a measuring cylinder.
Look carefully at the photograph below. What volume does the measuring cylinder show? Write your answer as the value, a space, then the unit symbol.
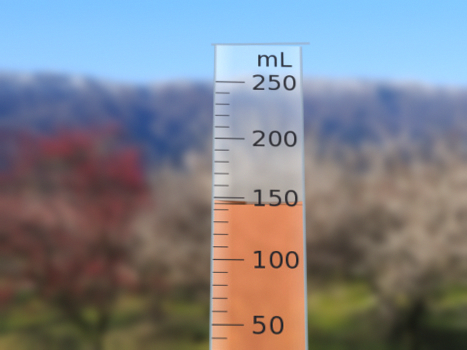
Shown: 145 mL
